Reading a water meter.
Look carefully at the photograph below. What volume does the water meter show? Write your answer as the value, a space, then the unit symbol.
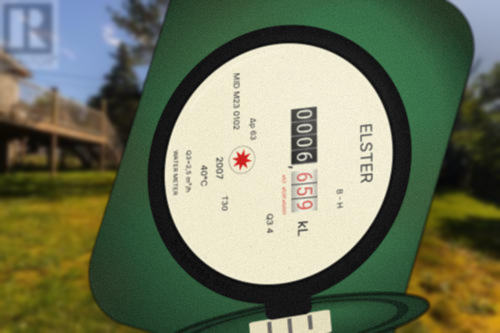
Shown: 6.659 kL
